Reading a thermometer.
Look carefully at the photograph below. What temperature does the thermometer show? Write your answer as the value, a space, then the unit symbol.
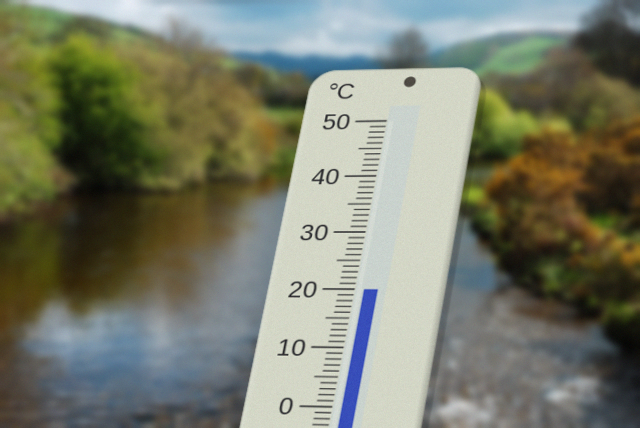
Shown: 20 °C
